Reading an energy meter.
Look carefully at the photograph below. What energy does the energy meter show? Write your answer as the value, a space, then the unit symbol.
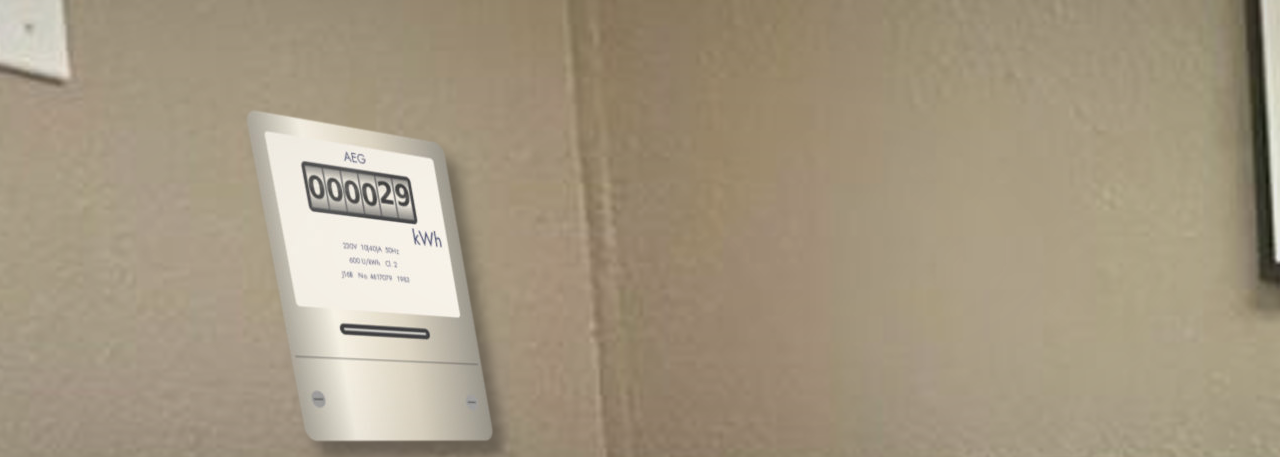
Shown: 29 kWh
